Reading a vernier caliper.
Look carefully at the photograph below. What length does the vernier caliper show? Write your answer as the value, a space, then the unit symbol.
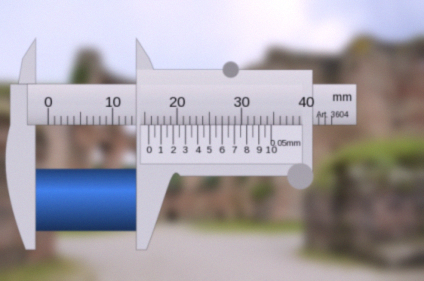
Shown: 15.6 mm
